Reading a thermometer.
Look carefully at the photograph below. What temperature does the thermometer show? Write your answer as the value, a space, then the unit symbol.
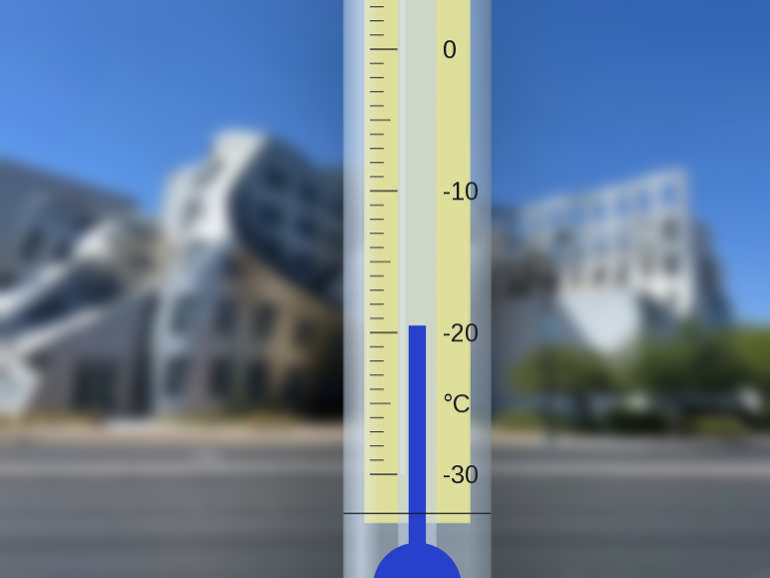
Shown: -19.5 °C
